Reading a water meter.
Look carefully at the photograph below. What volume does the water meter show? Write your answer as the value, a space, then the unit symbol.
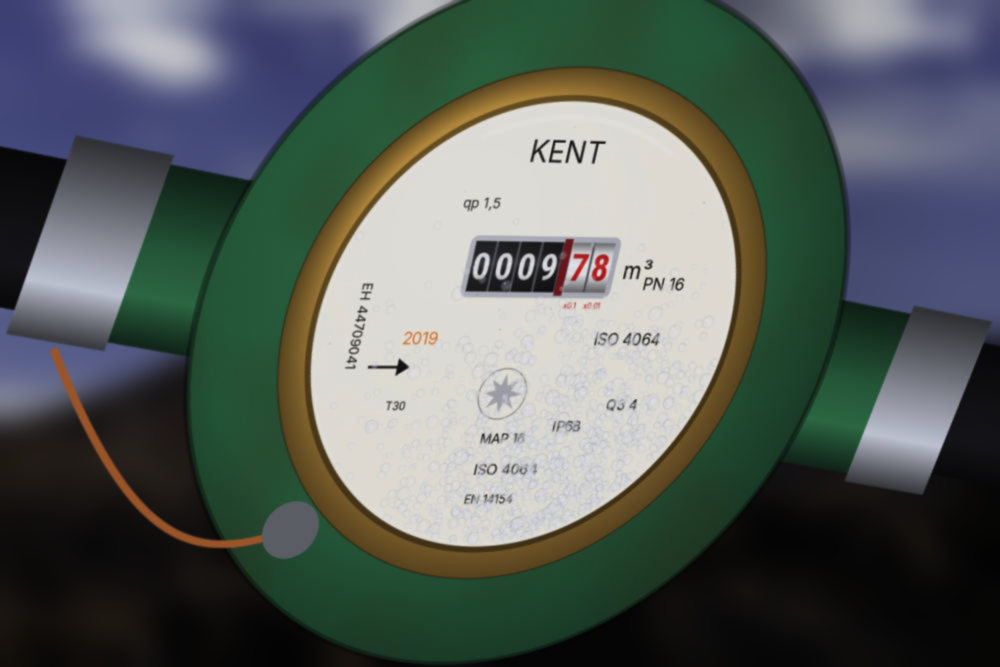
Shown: 9.78 m³
